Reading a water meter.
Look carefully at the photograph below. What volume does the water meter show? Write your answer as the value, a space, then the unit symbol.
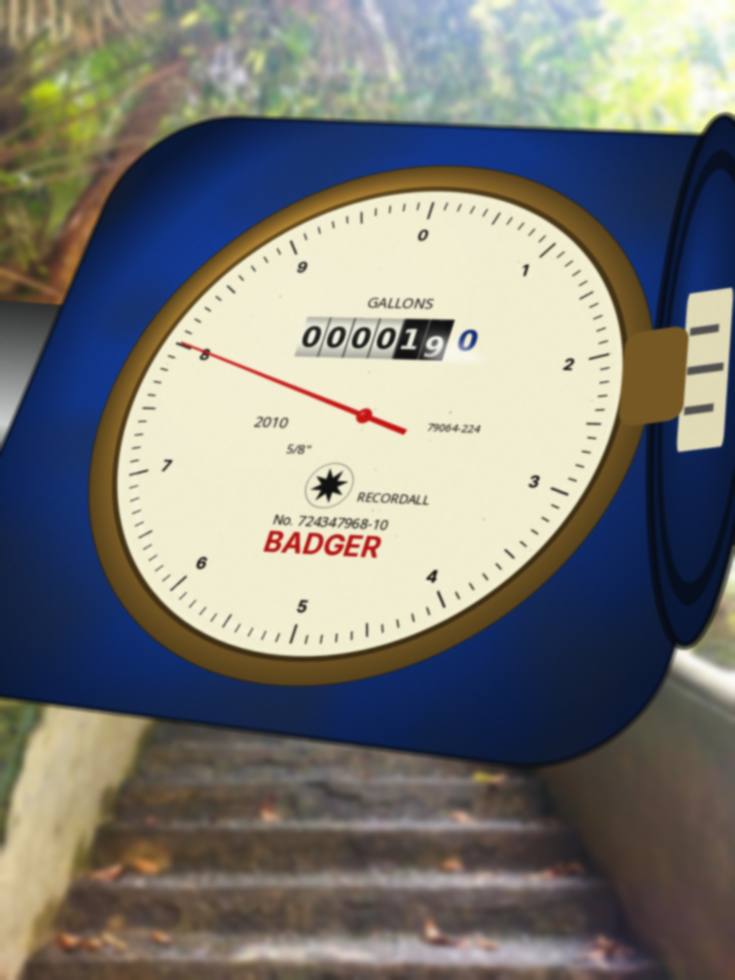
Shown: 188.0 gal
